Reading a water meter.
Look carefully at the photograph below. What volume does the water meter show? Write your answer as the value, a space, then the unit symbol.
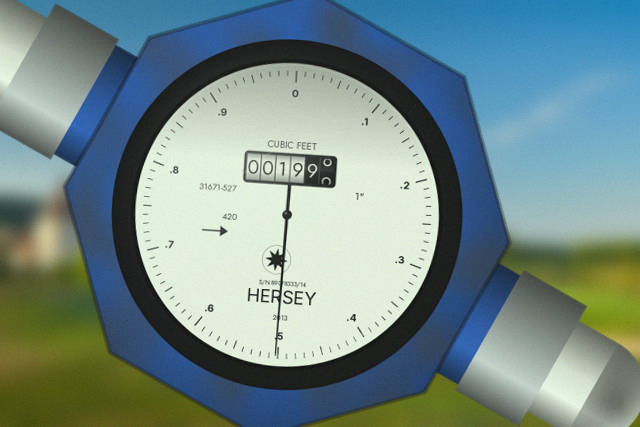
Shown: 1998.50 ft³
